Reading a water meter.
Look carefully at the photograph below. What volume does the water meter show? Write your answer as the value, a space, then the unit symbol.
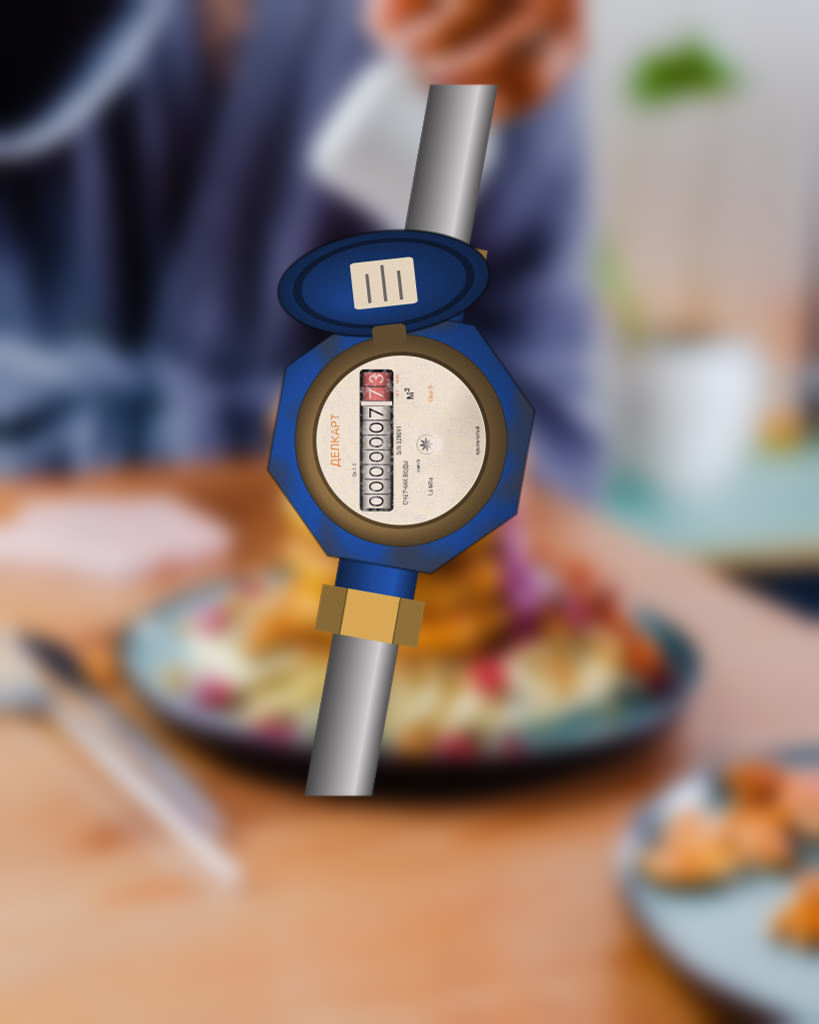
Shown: 7.73 m³
